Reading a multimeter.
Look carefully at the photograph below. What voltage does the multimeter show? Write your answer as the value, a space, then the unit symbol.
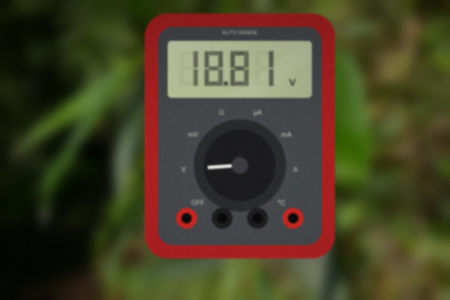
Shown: 18.81 V
